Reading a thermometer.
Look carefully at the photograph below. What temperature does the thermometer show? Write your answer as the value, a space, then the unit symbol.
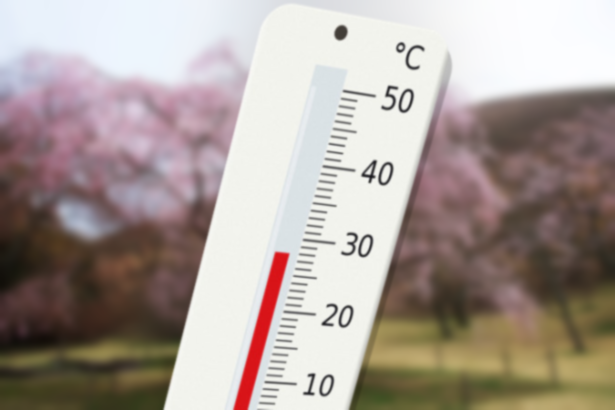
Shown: 28 °C
